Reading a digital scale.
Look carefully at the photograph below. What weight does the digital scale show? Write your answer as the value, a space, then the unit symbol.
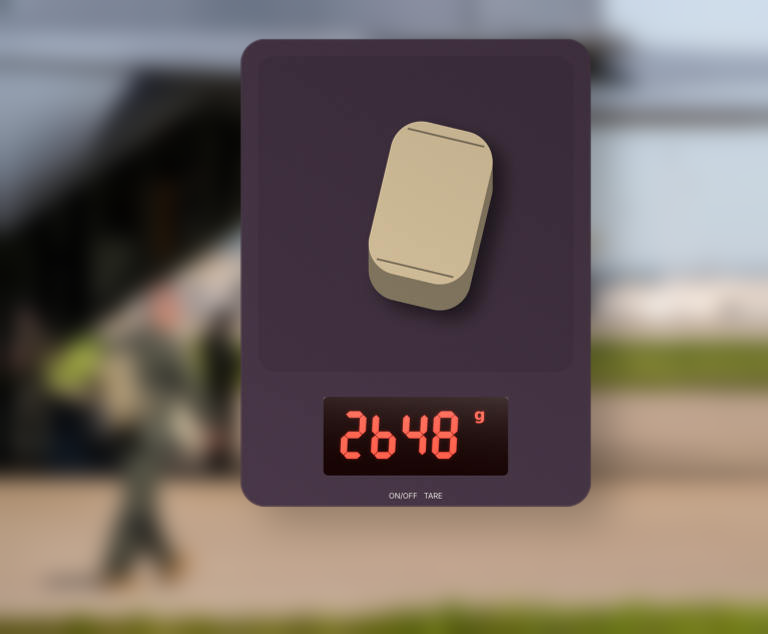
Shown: 2648 g
